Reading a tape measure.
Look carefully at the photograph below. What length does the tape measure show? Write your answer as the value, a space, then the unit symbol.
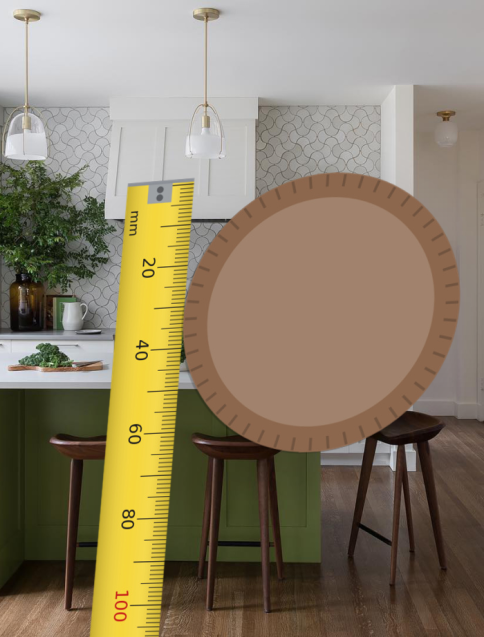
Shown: 66 mm
